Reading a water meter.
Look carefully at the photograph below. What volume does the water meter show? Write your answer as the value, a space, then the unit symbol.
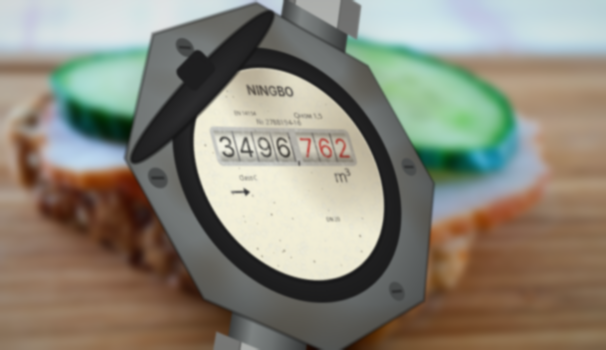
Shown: 3496.762 m³
